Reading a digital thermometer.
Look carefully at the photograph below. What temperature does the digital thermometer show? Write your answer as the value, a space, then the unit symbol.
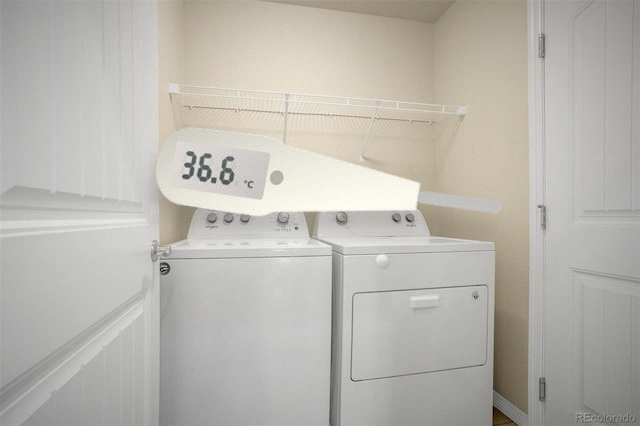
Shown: 36.6 °C
